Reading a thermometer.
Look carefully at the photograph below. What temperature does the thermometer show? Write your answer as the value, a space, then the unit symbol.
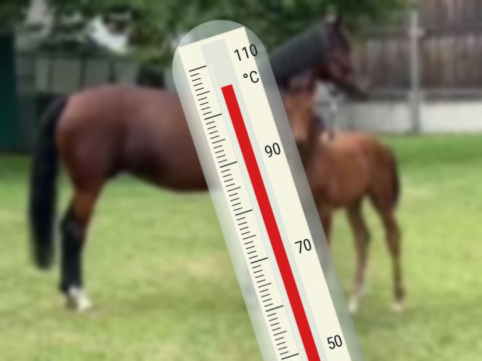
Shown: 105 °C
